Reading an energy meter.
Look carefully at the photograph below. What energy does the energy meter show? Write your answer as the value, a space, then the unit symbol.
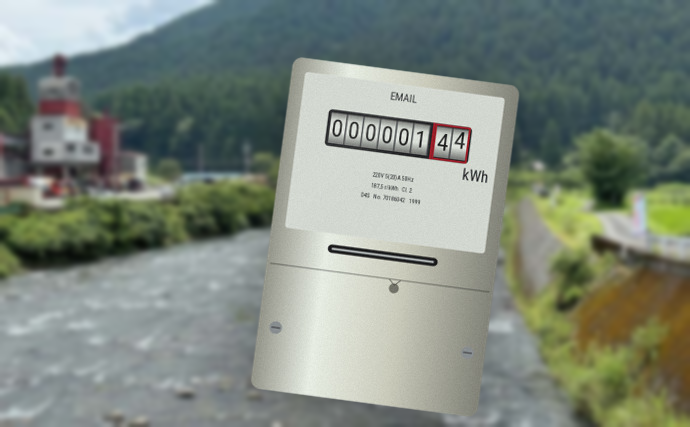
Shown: 1.44 kWh
